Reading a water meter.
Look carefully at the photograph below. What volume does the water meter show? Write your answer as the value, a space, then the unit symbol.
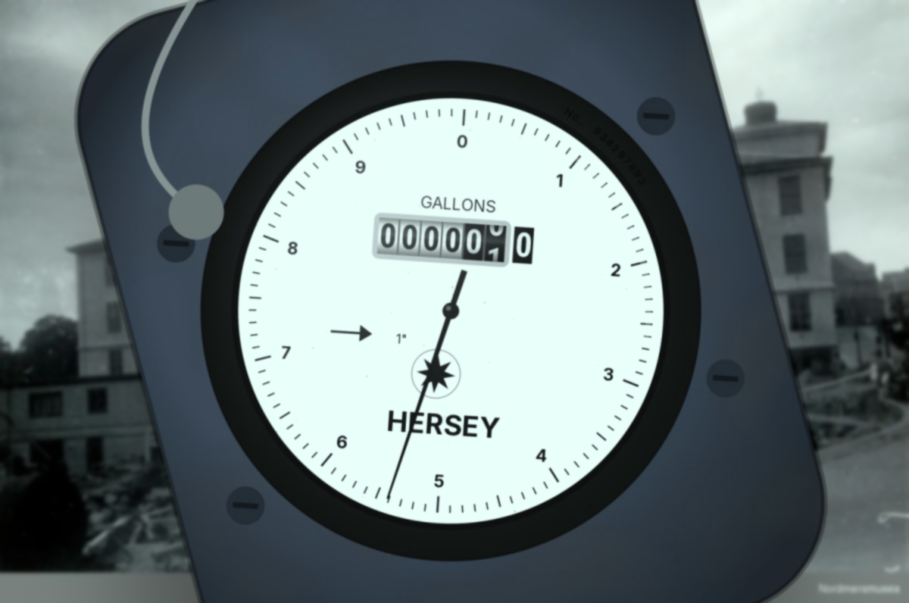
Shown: 5.4 gal
